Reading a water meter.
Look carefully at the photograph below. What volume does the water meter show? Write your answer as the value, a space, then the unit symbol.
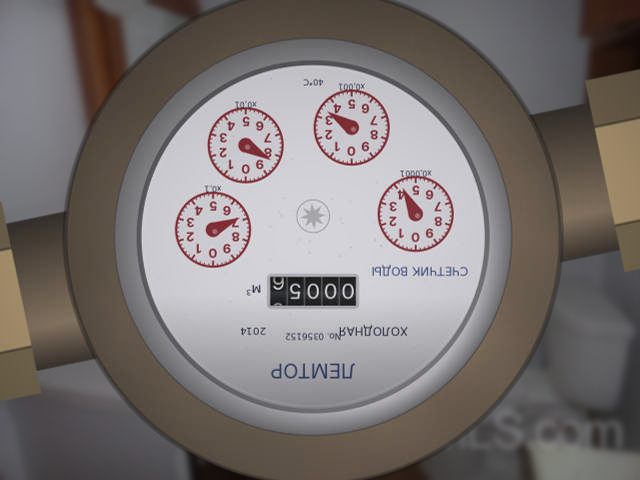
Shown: 55.6834 m³
